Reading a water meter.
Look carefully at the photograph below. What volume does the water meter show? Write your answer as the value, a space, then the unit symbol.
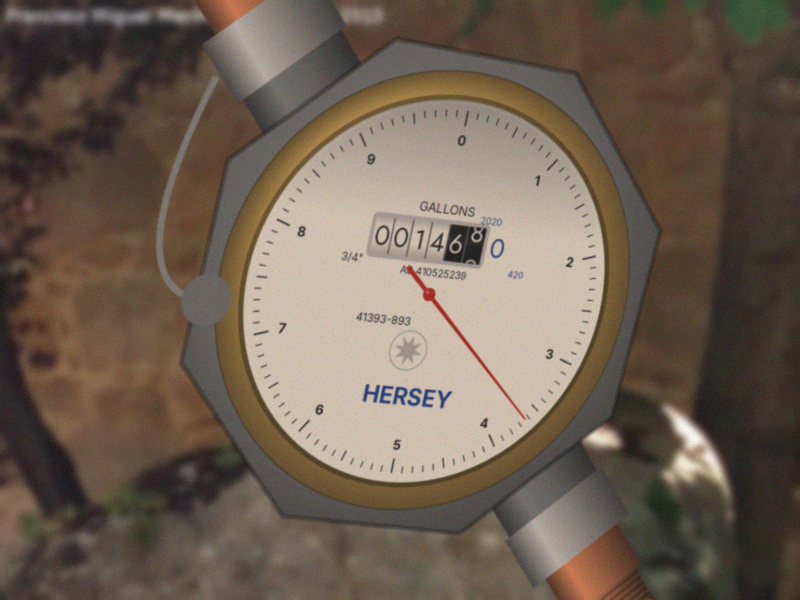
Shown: 14683.6 gal
